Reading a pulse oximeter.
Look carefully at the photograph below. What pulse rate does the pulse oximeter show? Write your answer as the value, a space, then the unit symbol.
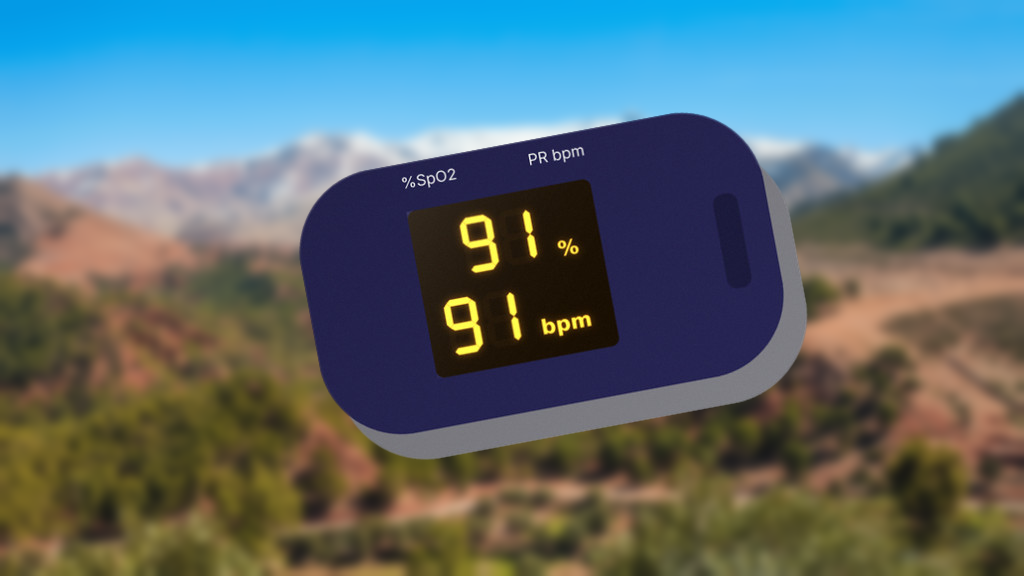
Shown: 91 bpm
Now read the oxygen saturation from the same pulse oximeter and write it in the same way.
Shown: 91 %
